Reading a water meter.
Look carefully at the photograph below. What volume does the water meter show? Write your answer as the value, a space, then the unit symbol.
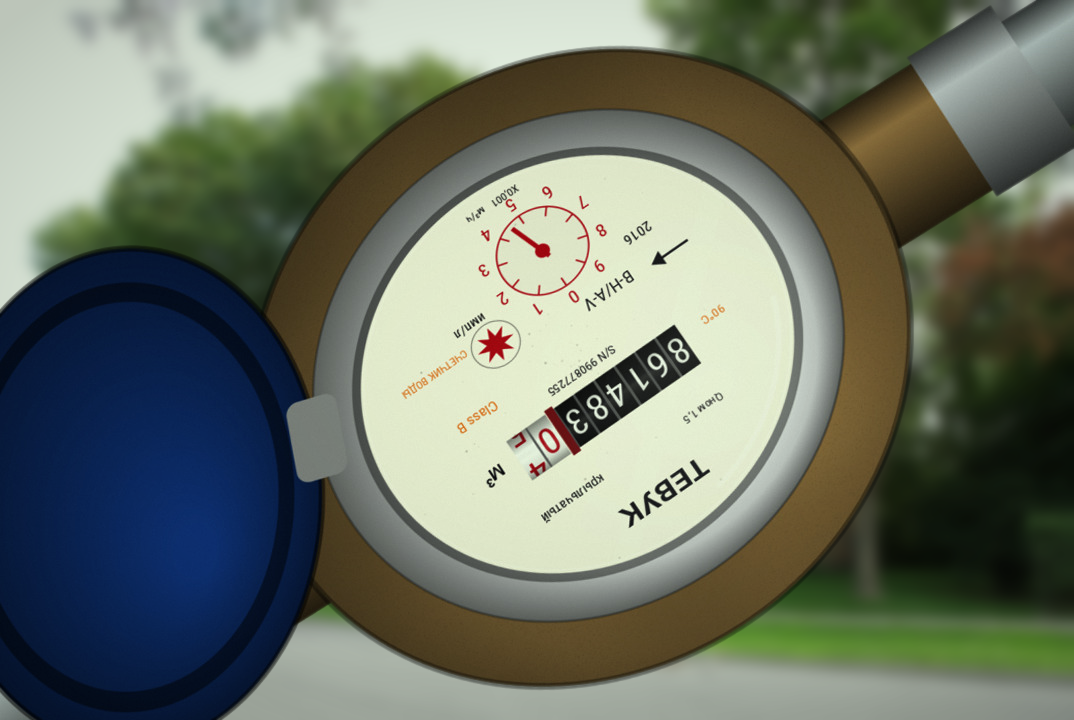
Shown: 861483.044 m³
